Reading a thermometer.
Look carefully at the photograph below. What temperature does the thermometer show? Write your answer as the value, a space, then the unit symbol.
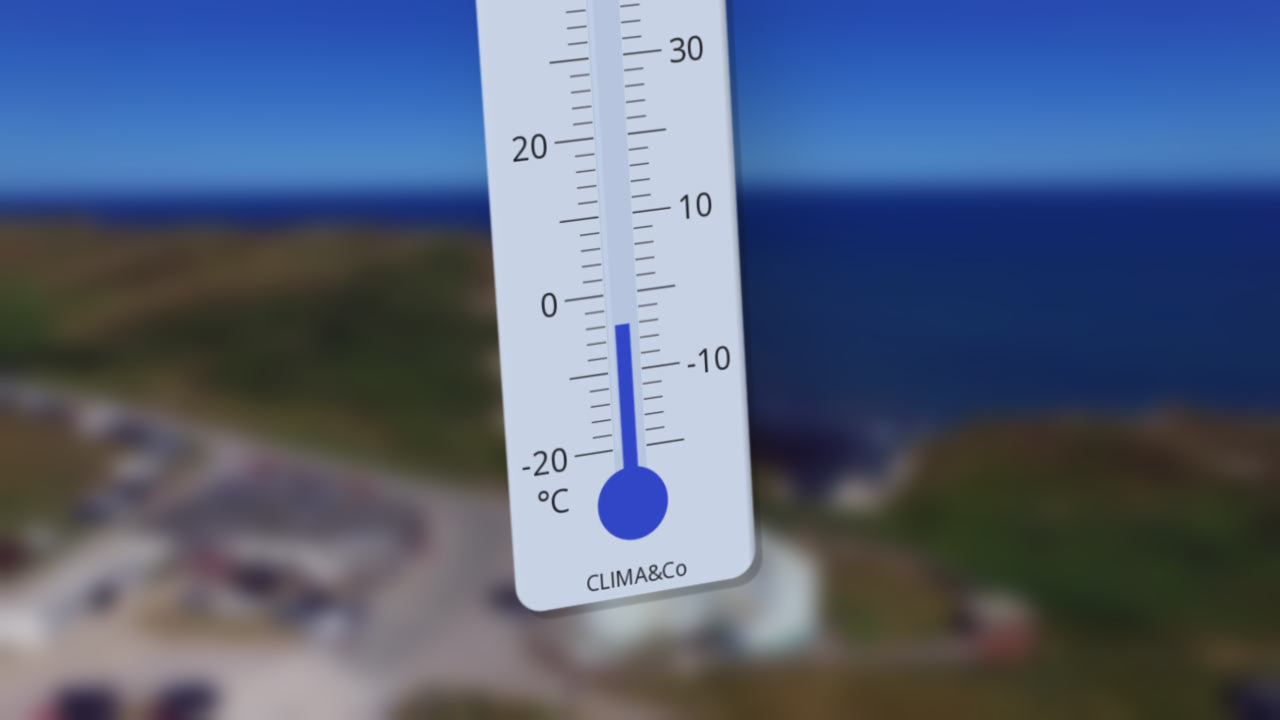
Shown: -4 °C
